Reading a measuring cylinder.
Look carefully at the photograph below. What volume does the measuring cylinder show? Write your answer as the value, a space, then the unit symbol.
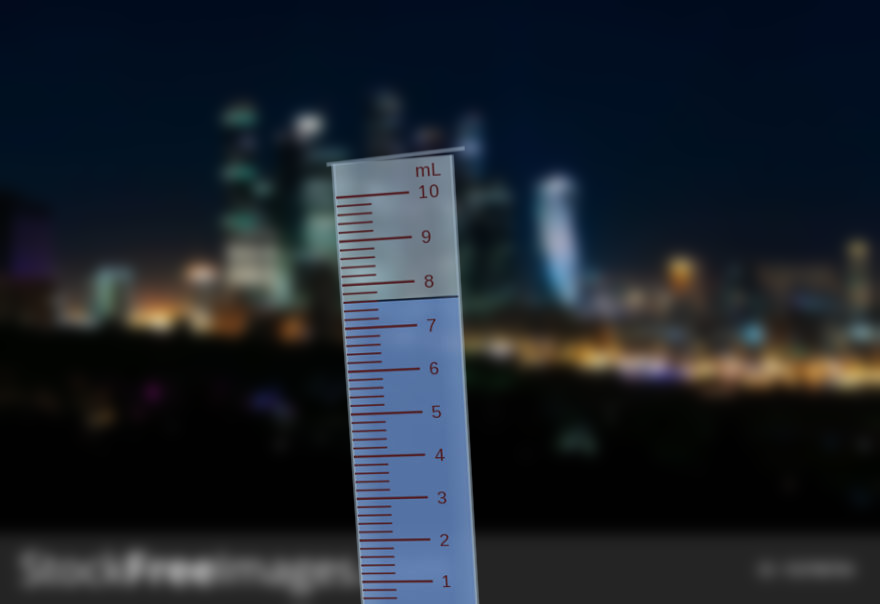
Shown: 7.6 mL
